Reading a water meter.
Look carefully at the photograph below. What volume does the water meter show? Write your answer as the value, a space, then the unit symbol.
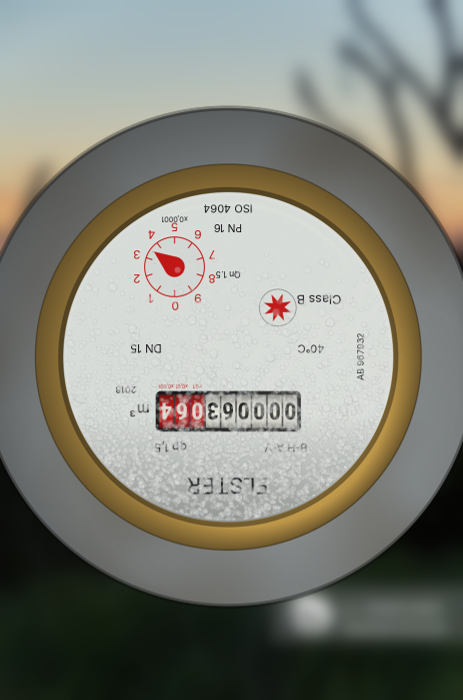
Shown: 63.0643 m³
